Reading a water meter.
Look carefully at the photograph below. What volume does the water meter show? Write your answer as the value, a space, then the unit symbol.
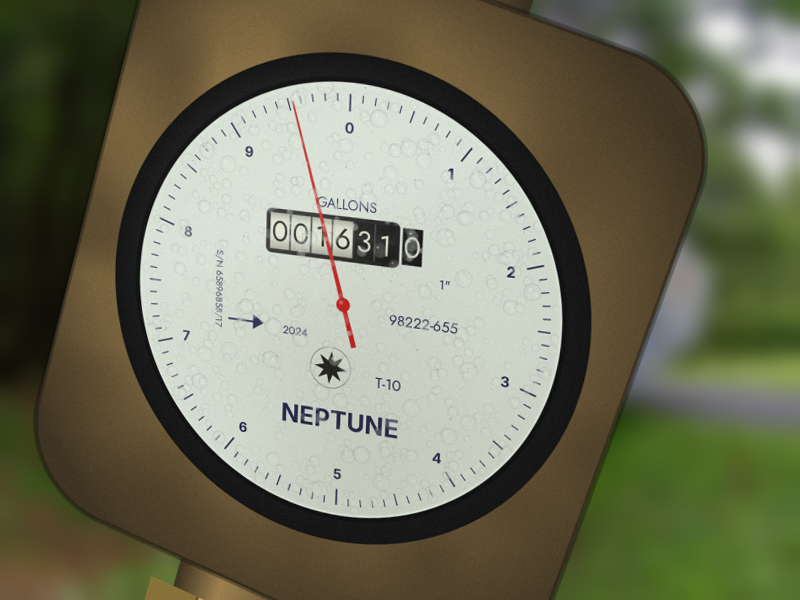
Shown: 16309.5 gal
